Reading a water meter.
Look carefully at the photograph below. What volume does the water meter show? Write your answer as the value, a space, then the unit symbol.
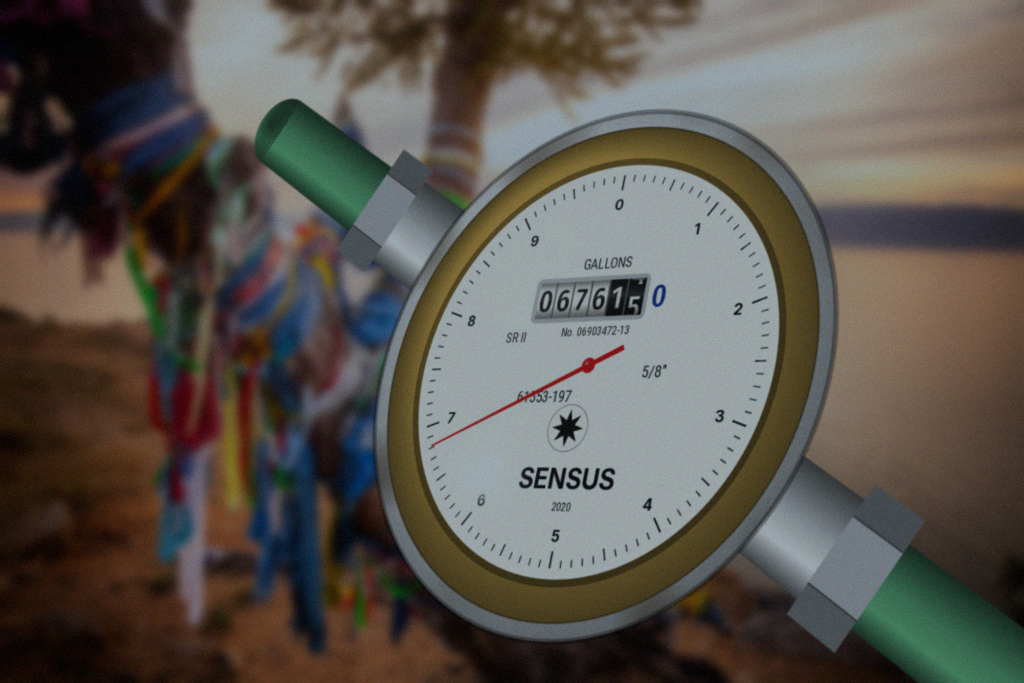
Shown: 676146.8 gal
